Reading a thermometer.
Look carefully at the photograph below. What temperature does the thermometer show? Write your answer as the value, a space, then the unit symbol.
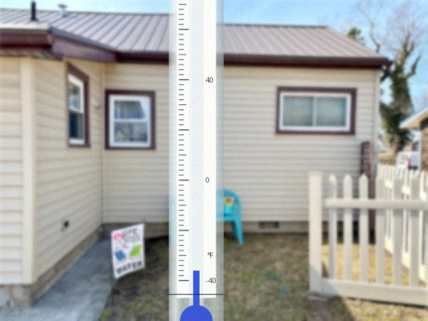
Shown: -36 °F
